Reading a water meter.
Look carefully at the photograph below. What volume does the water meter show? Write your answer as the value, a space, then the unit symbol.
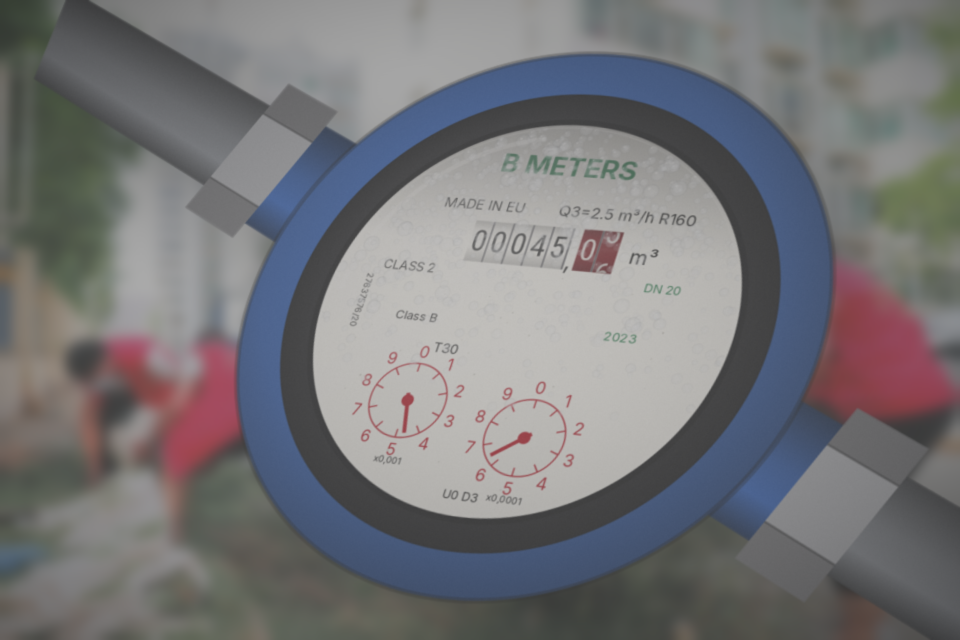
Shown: 45.0546 m³
